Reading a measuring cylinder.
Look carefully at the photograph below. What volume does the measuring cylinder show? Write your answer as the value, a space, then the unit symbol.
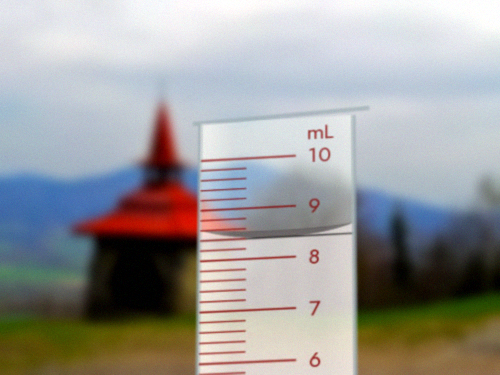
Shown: 8.4 mL
